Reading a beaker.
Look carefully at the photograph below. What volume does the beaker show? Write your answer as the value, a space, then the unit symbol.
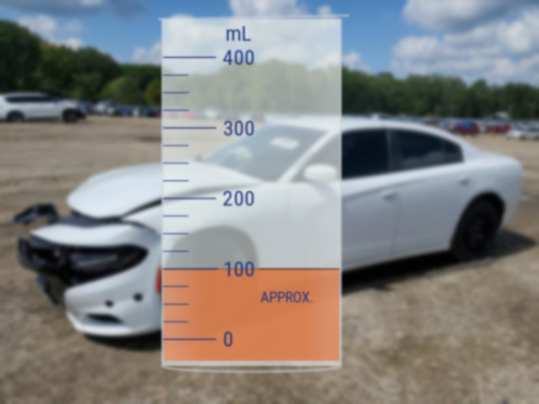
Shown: 100 mL
